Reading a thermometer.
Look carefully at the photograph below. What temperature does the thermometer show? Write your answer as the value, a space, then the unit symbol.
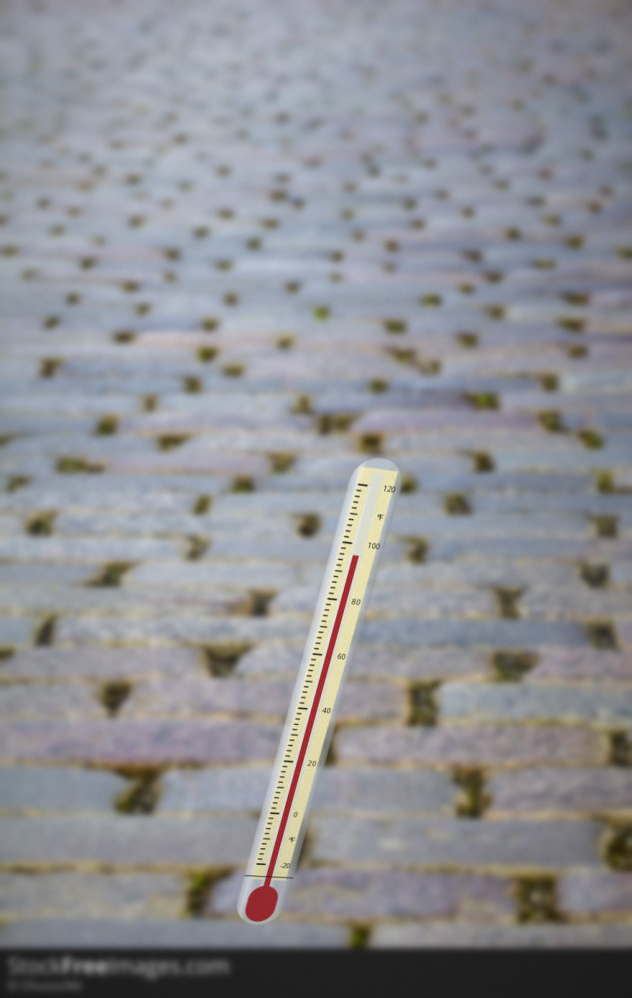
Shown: 96 °F
